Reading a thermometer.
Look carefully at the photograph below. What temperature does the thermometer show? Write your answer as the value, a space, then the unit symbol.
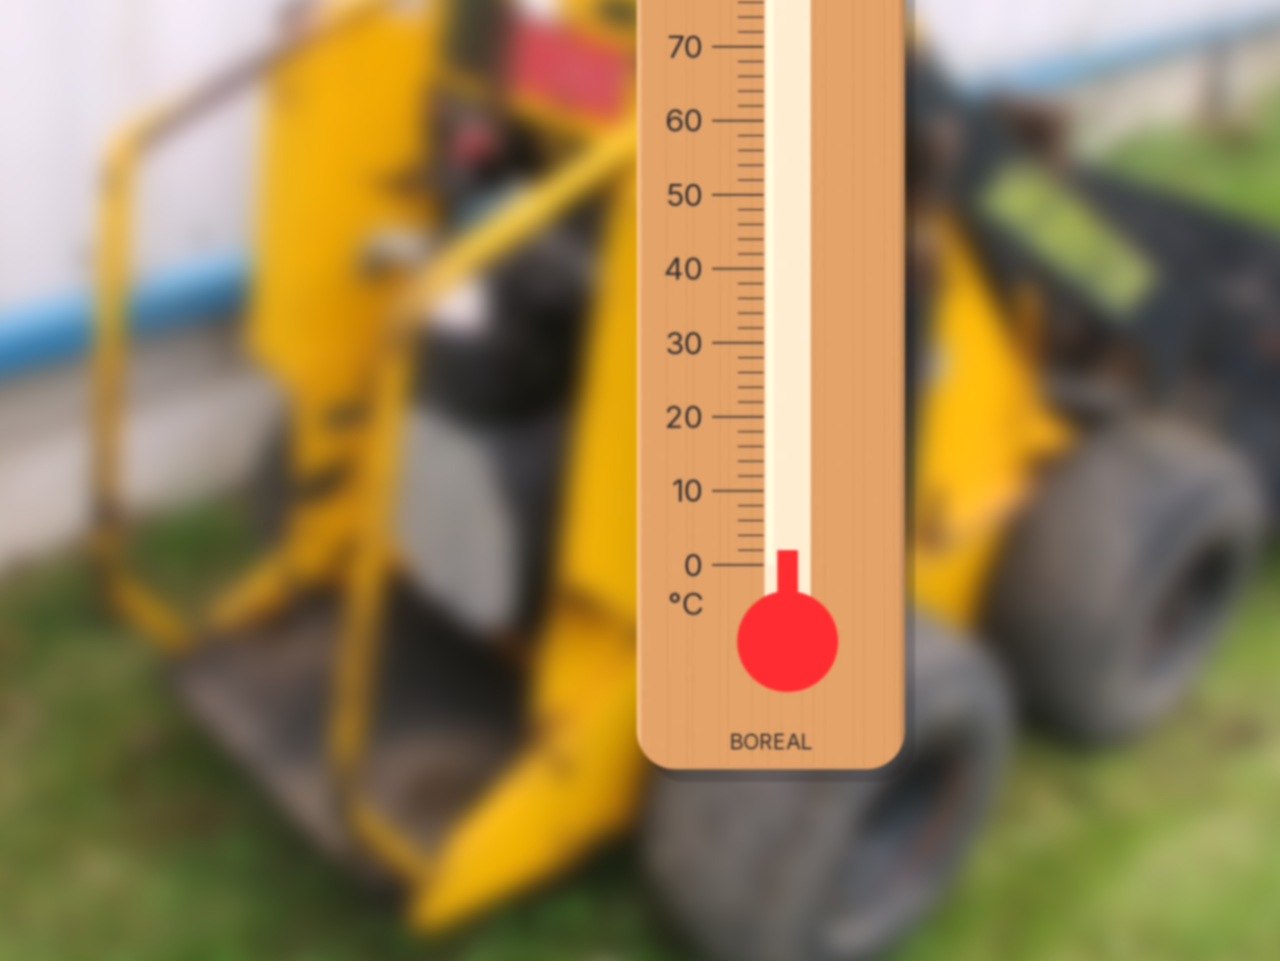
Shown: 2 °C
